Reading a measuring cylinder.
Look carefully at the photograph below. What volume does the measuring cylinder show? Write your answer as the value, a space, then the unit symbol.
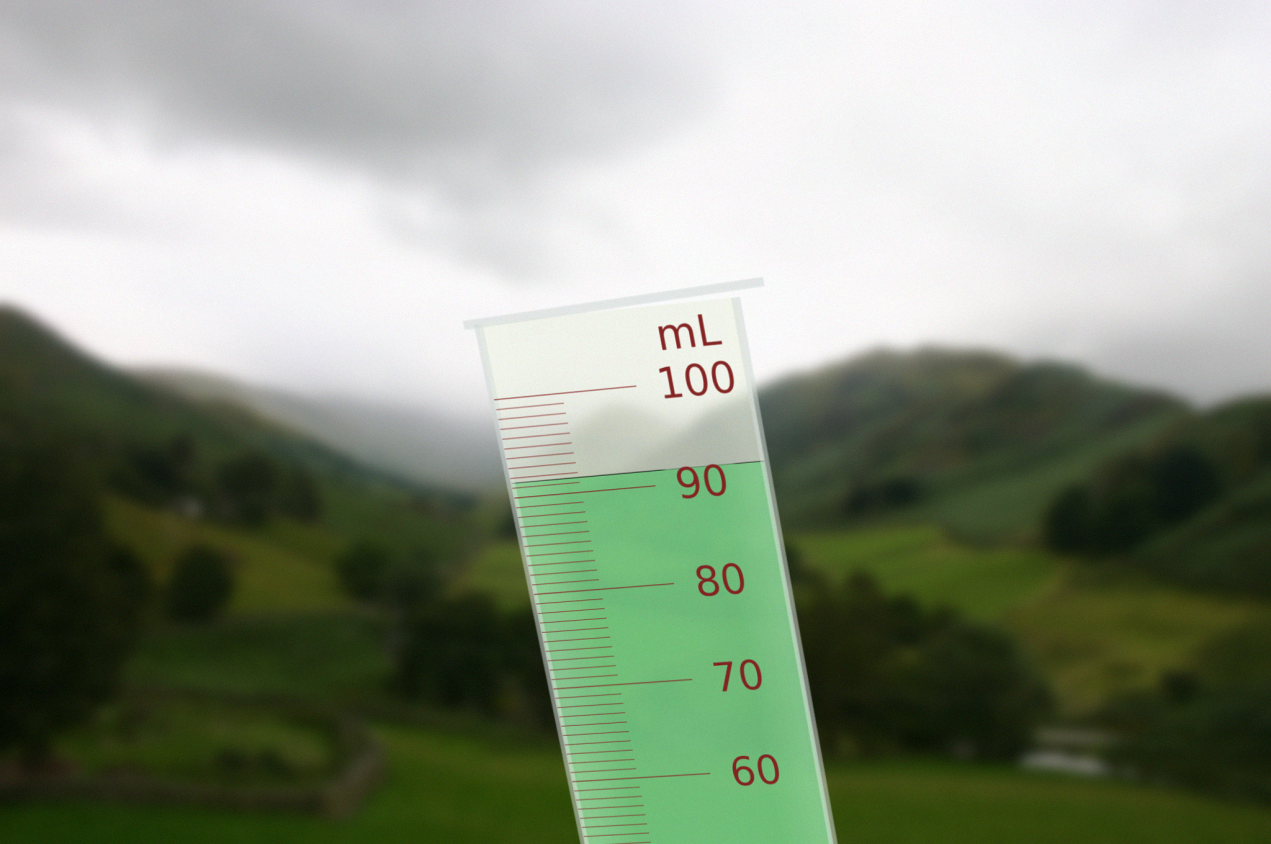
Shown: 91.5 mL
